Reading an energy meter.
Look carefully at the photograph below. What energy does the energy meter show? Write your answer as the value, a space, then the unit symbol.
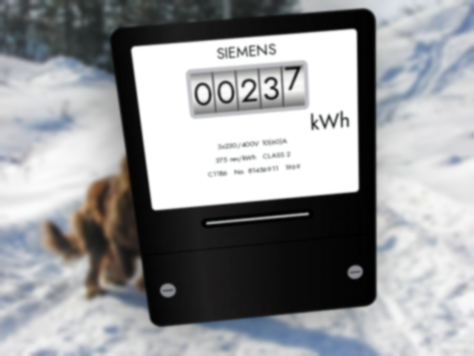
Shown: 237 kWh
